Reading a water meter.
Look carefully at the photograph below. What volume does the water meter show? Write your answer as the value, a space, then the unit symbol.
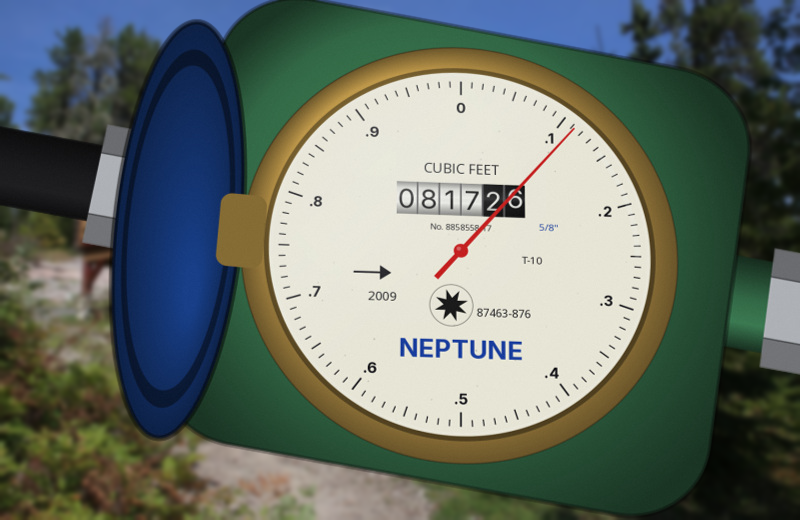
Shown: 81726.11 ft³
